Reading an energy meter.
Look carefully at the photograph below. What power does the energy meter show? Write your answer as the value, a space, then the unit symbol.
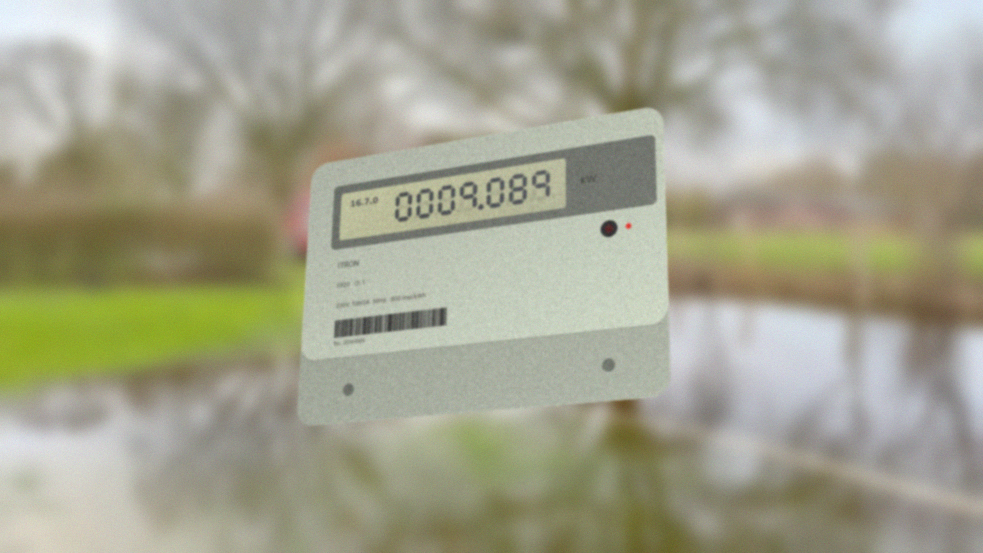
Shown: 9.089 kW
